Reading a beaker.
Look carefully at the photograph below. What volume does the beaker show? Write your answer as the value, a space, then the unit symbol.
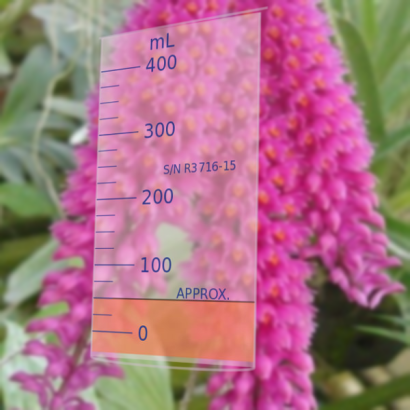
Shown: 50 mL
